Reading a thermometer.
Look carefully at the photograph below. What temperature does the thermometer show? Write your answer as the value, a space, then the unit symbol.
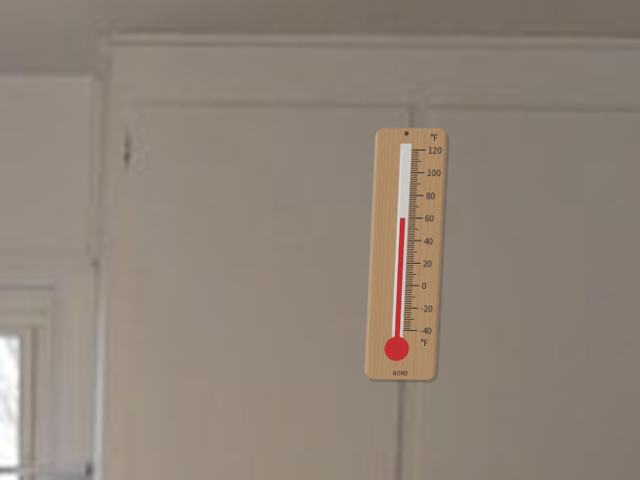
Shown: 60 °F
